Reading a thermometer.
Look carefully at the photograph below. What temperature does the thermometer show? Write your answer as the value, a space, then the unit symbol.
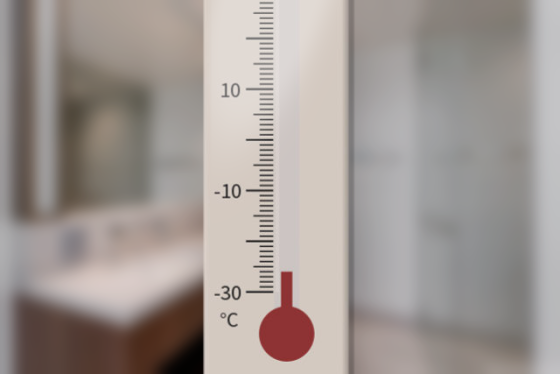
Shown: -26 °C
